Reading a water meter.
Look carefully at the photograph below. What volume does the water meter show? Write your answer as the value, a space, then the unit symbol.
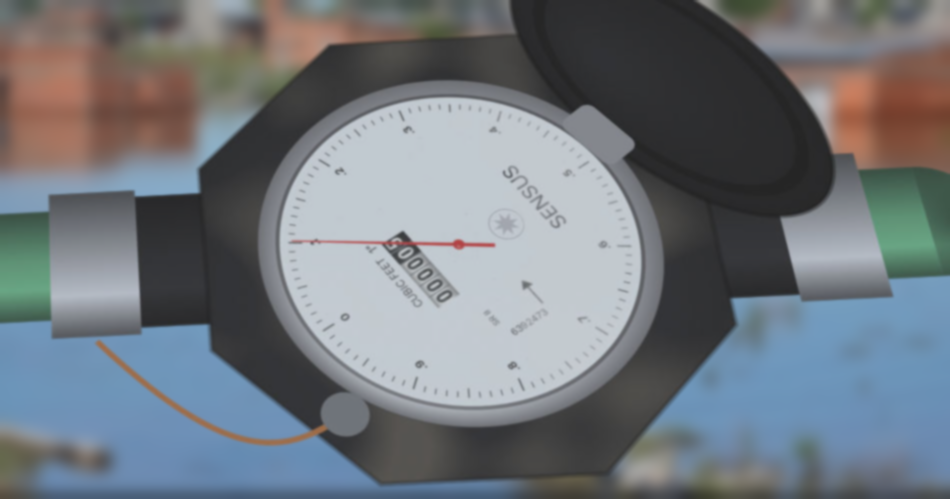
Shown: 5.10 ft³
